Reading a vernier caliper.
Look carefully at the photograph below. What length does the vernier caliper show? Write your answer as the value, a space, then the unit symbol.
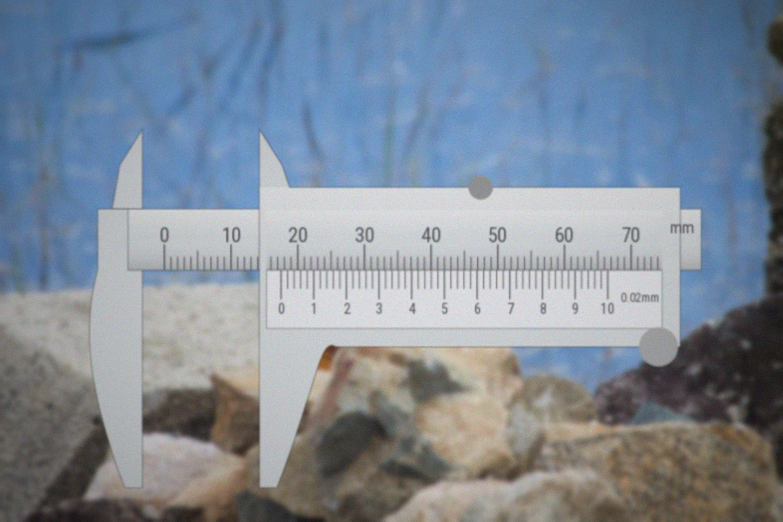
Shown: 17.5 mm
